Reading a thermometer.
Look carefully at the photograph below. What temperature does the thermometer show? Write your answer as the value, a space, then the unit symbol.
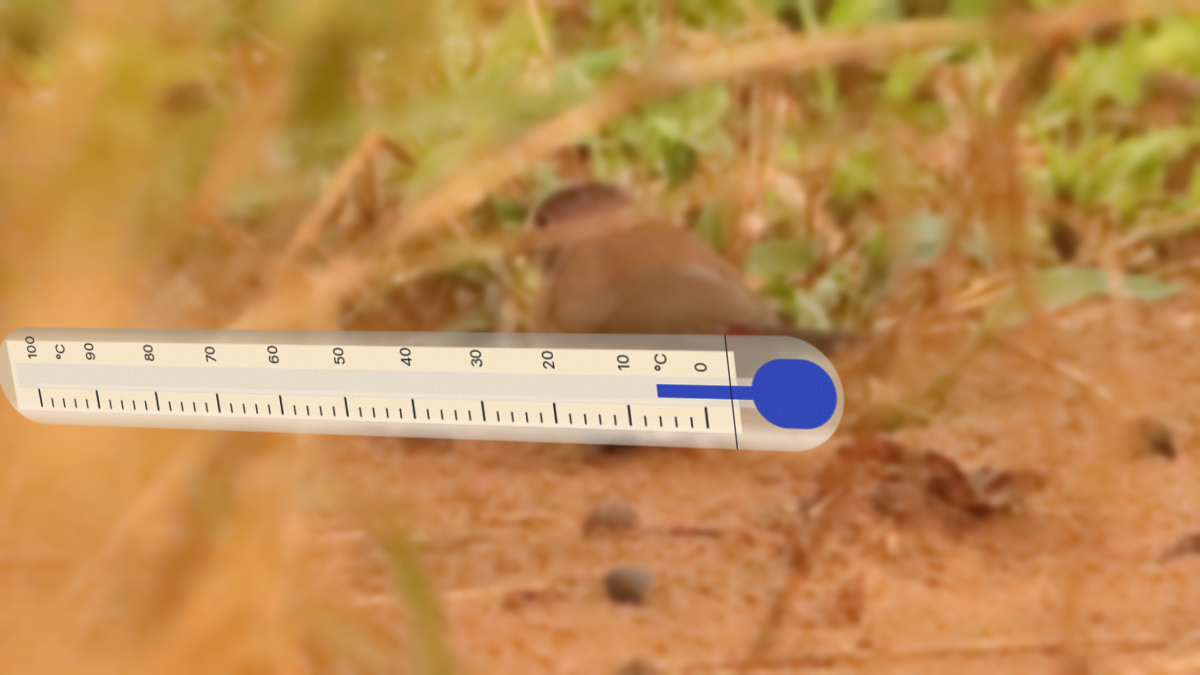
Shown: 6 °C
